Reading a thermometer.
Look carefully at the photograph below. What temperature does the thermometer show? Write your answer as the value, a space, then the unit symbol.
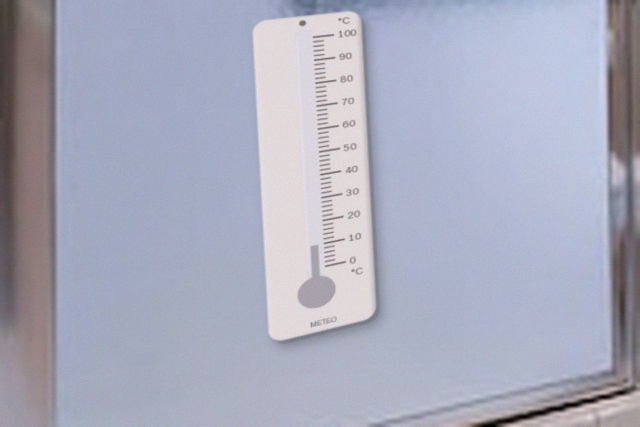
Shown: 10 °C
